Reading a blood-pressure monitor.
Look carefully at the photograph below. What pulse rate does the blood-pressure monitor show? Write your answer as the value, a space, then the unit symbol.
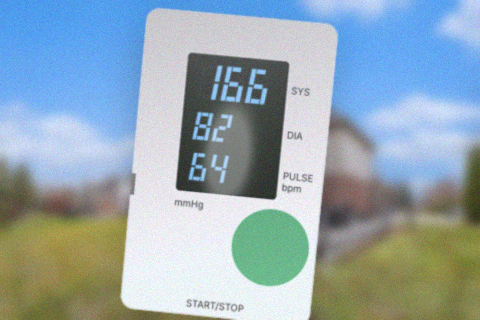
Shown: 64 bpm
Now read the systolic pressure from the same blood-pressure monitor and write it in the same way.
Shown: 166 mmHg
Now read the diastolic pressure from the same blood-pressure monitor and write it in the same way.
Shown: 82 mmHg
